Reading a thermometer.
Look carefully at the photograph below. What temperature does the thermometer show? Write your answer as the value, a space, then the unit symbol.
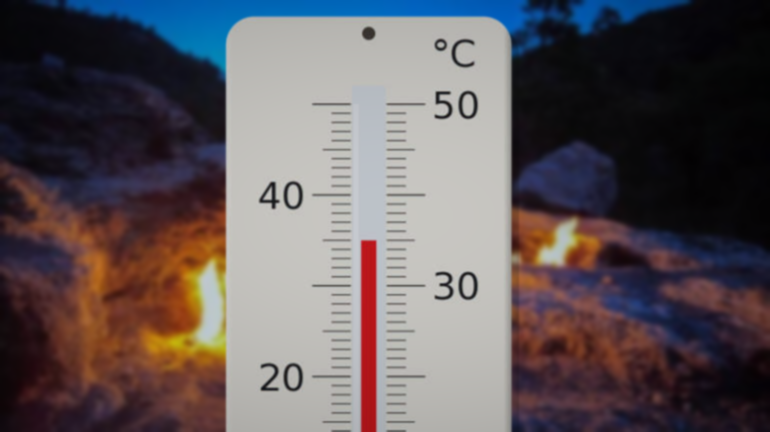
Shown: 35 °C
